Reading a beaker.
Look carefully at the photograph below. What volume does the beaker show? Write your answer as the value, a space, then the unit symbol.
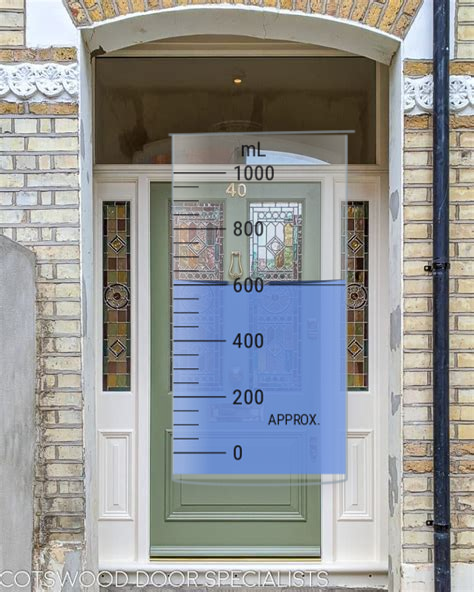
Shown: 600 mL
